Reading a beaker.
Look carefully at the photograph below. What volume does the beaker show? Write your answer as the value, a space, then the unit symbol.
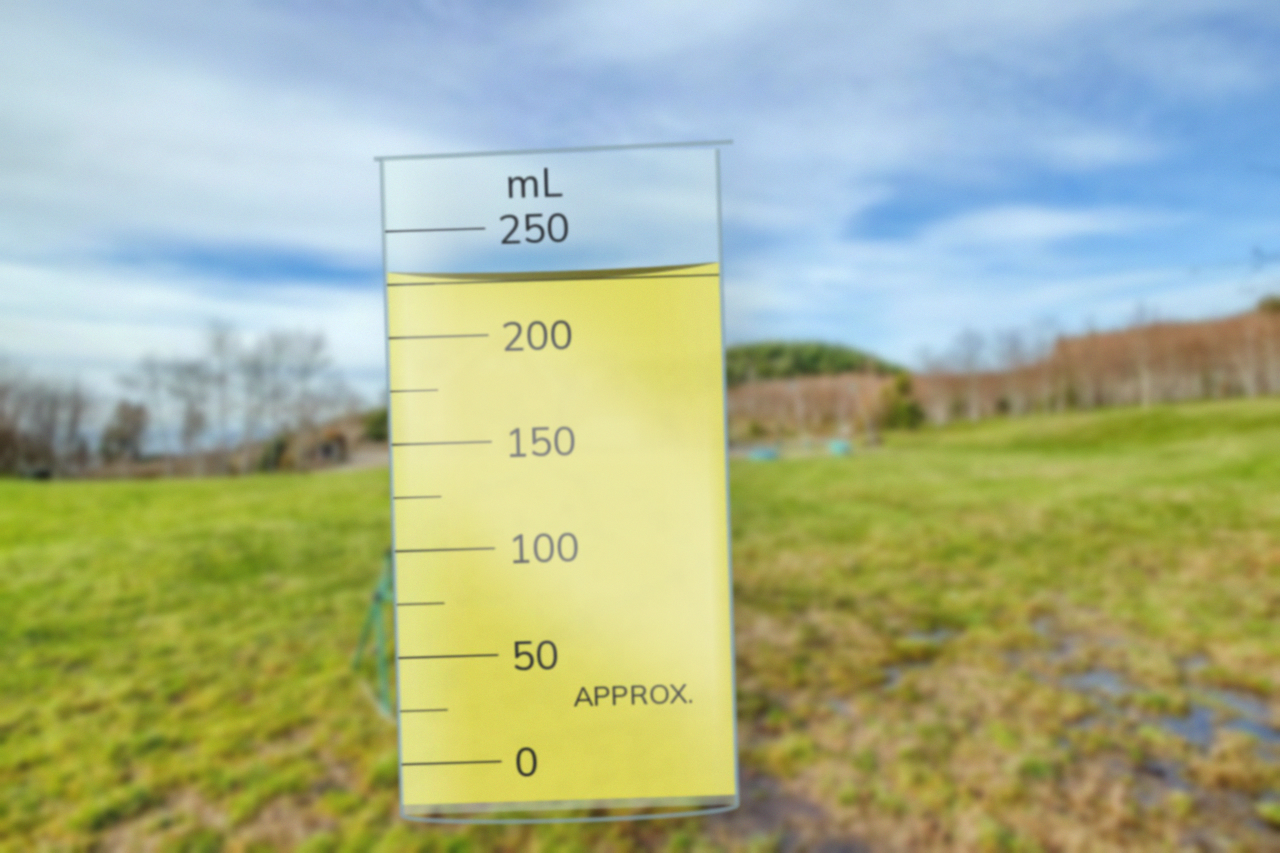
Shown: 225 mL
